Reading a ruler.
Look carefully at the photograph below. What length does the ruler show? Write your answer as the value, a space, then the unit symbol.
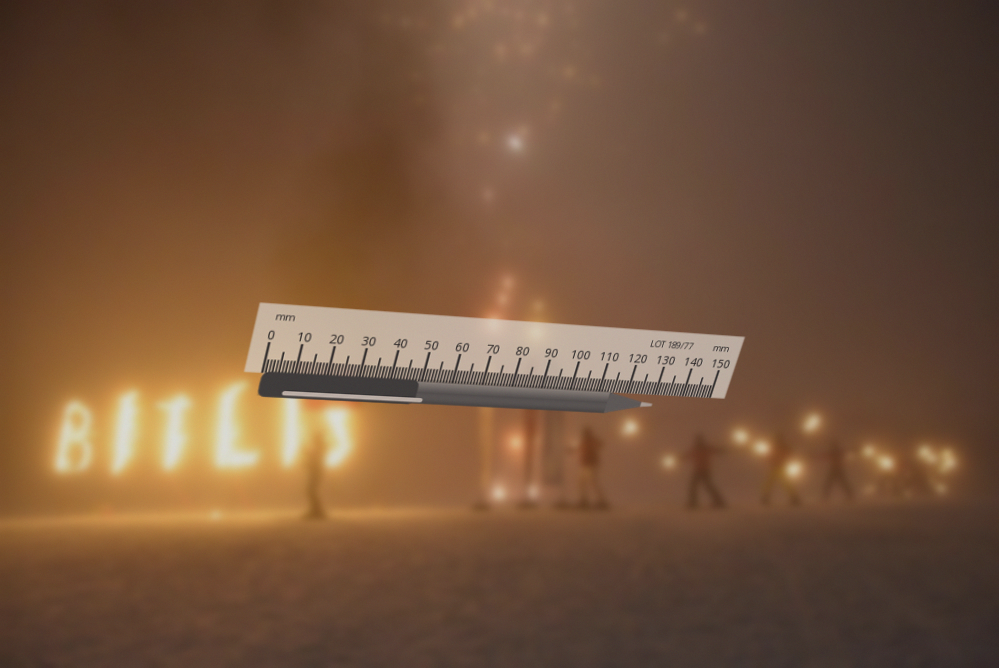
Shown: 130 mm
